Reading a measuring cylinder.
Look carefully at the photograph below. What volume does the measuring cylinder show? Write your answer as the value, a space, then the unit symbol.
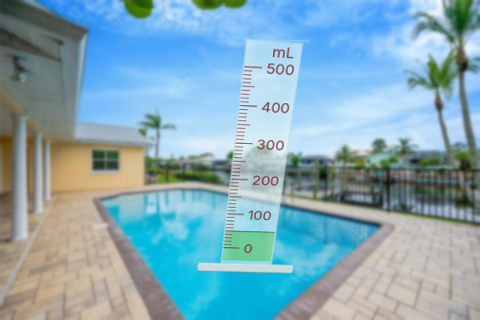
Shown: 50 mL
